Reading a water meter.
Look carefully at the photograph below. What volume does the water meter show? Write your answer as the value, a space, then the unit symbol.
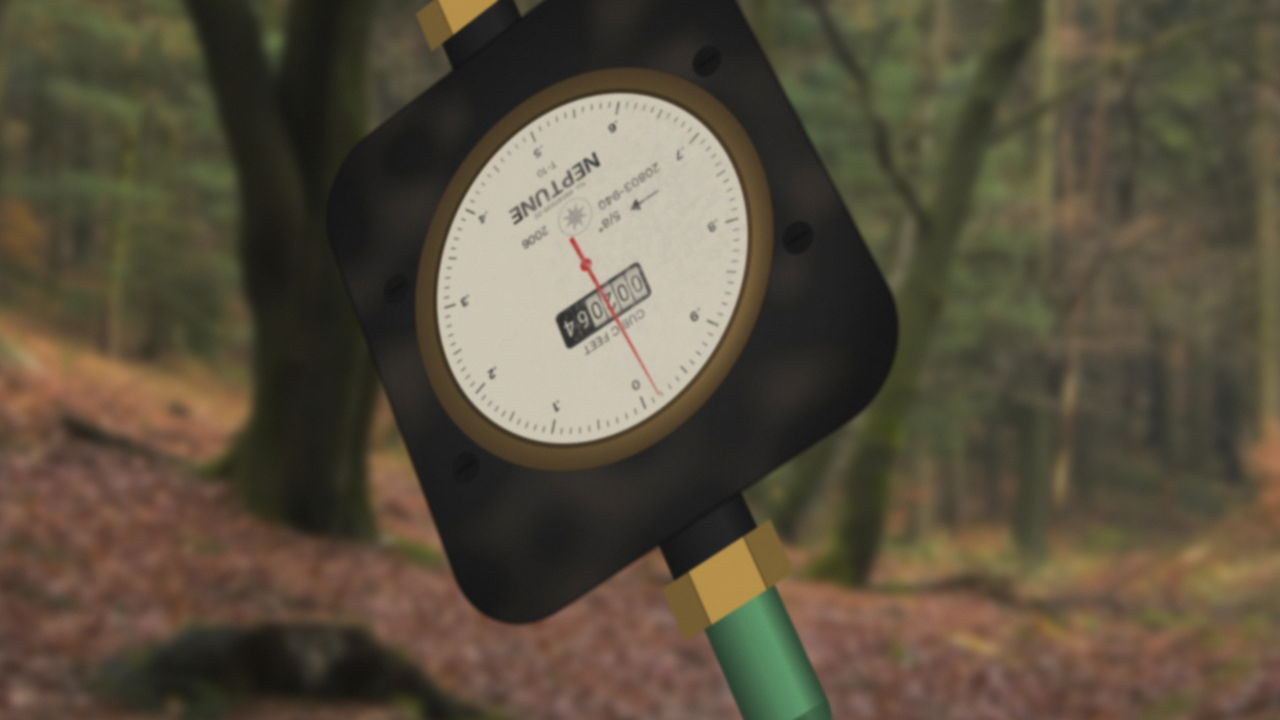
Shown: 2063.98 ft³
